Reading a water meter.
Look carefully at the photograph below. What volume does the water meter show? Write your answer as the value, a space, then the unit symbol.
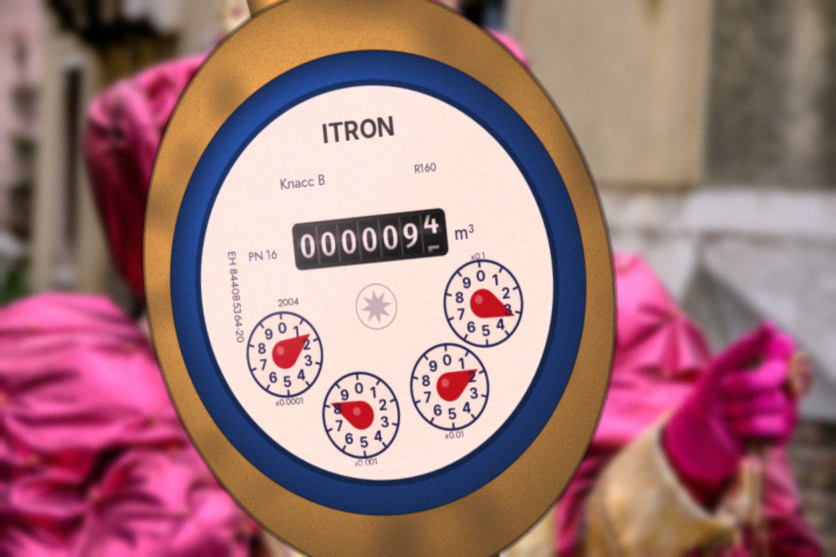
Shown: 94.3181 m³
